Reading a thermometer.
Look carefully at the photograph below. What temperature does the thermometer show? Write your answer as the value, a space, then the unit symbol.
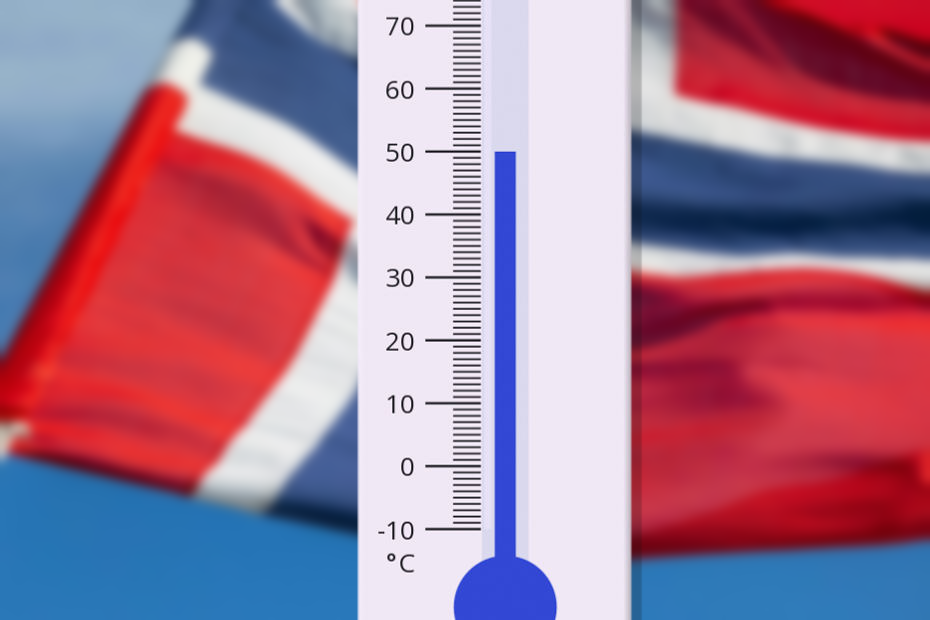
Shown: 50 °C
